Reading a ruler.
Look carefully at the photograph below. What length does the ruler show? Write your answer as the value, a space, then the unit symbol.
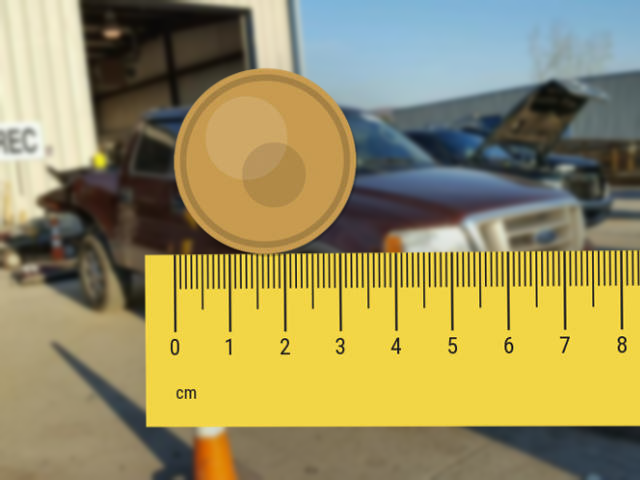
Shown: 3.3 cm
